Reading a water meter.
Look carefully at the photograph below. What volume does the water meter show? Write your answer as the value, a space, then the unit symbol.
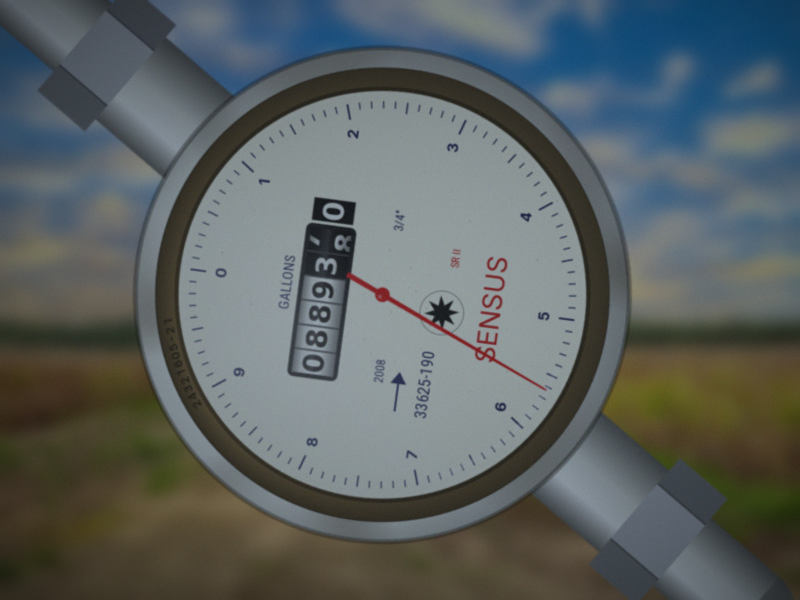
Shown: 889375.6 gal
